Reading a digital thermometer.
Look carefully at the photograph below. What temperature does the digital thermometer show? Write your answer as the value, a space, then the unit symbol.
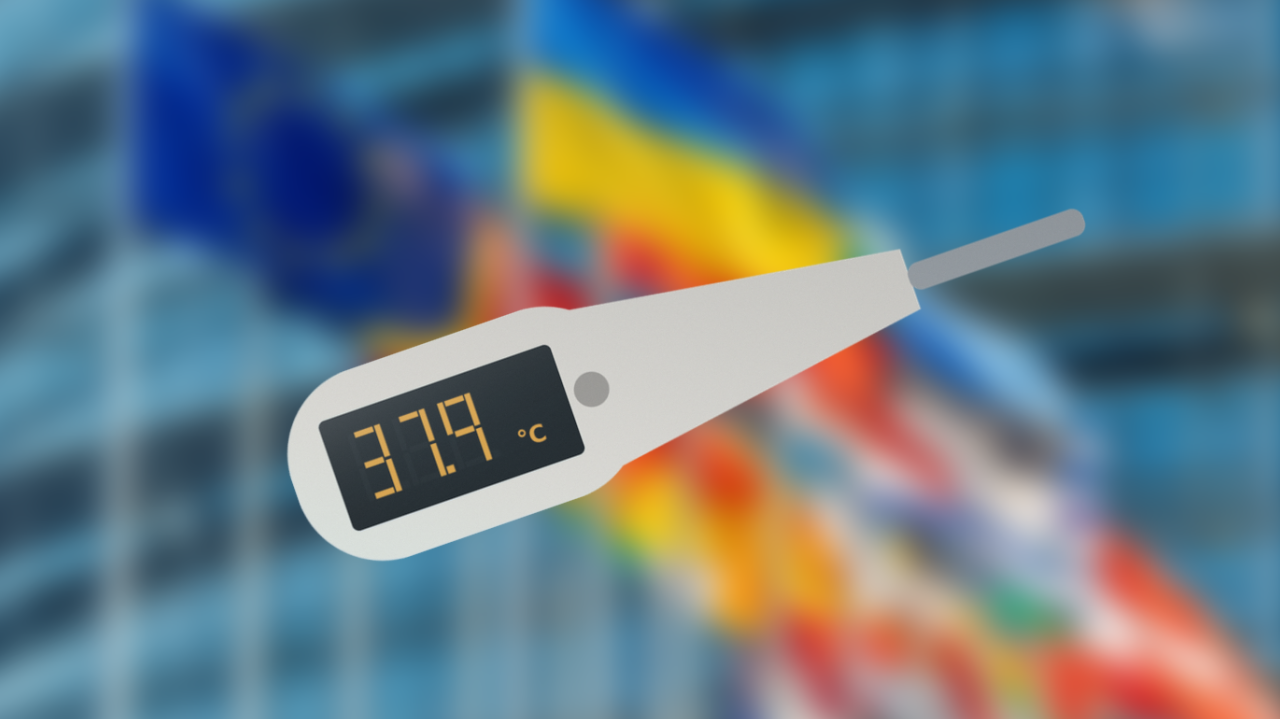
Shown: 37.9 °C
